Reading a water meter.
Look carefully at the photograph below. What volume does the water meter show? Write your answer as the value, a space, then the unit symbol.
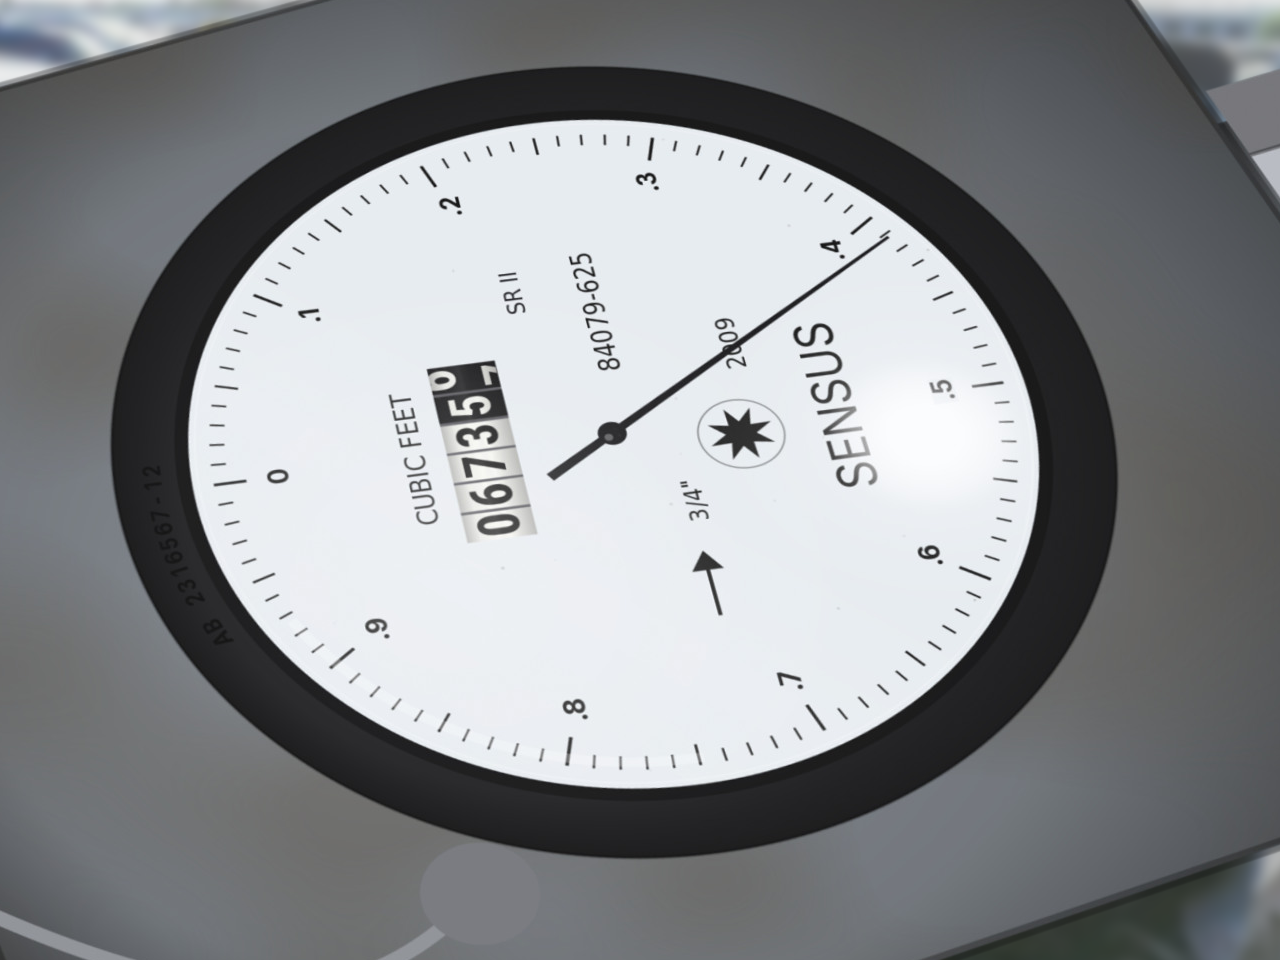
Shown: 67356.41 ft³
